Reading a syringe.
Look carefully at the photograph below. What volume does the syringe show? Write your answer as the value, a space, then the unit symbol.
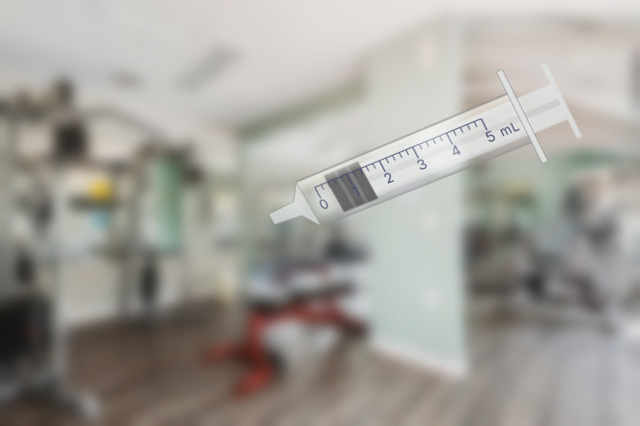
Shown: 0.4 mL
